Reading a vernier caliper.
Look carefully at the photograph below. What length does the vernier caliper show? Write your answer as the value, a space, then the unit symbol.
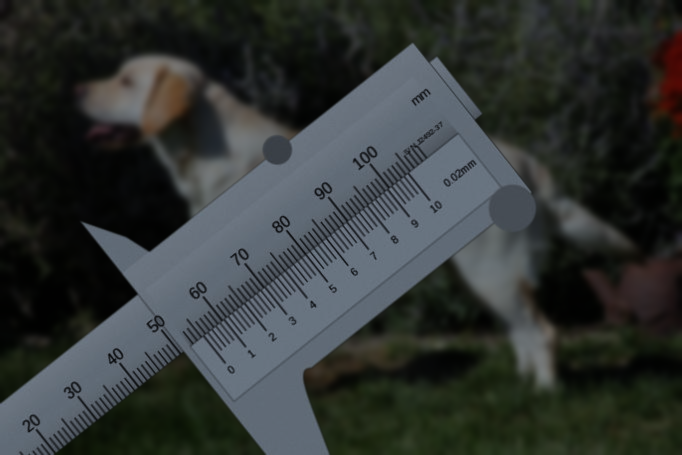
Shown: 55.5 mm
